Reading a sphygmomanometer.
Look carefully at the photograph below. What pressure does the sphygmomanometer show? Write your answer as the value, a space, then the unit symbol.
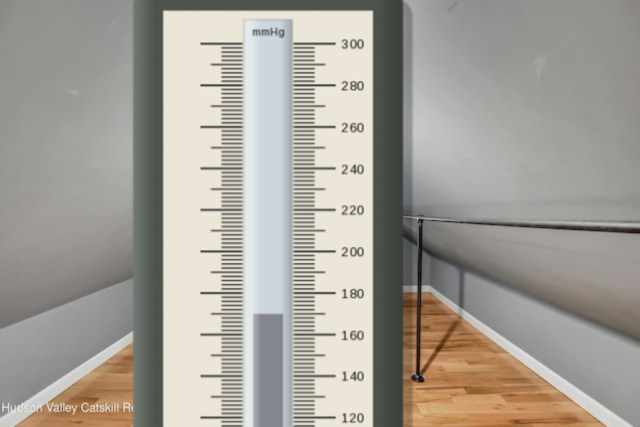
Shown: 170 mmHg
